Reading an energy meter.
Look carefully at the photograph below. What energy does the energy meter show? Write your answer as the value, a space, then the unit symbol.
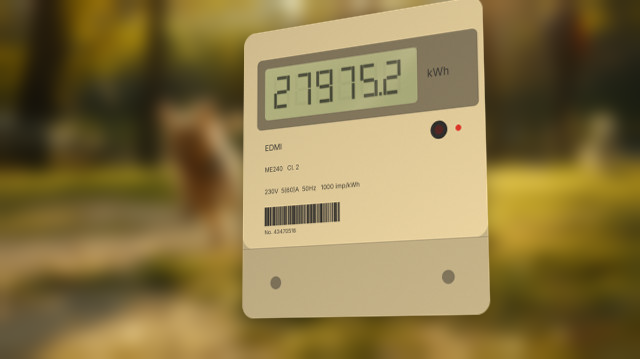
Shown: 27975.2 kWh
